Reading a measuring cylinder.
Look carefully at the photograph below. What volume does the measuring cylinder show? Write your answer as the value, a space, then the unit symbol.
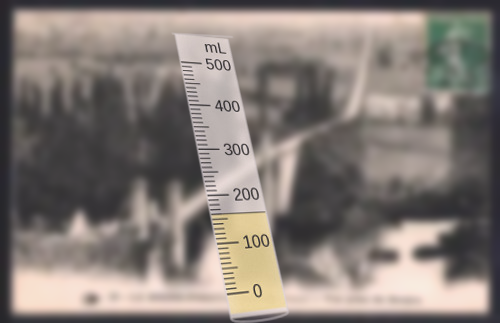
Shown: 160 mL
